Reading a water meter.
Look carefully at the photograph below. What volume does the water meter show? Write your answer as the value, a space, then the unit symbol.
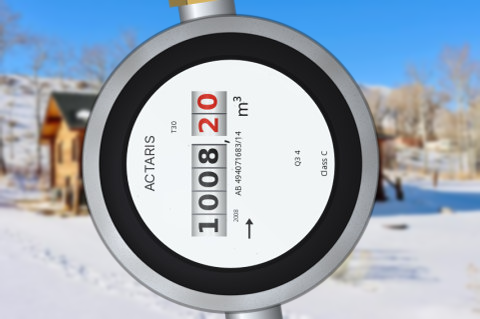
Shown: 1008.20 m³
